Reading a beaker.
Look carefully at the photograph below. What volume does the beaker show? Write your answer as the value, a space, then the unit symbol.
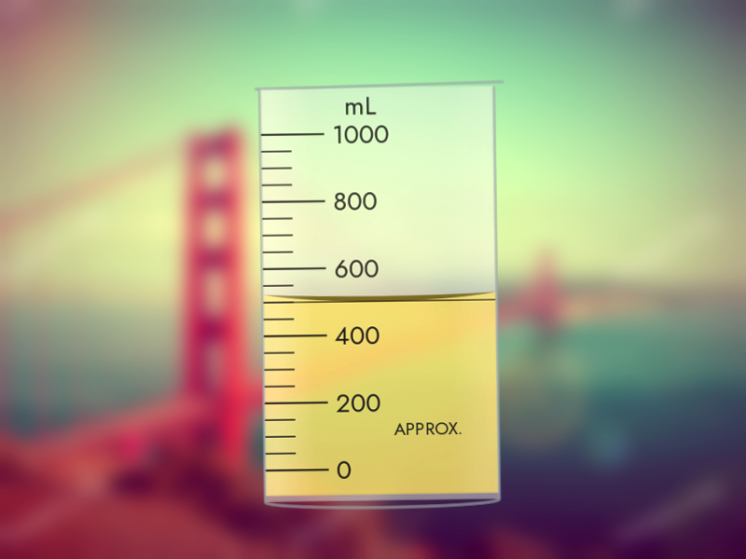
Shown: 500 mL
